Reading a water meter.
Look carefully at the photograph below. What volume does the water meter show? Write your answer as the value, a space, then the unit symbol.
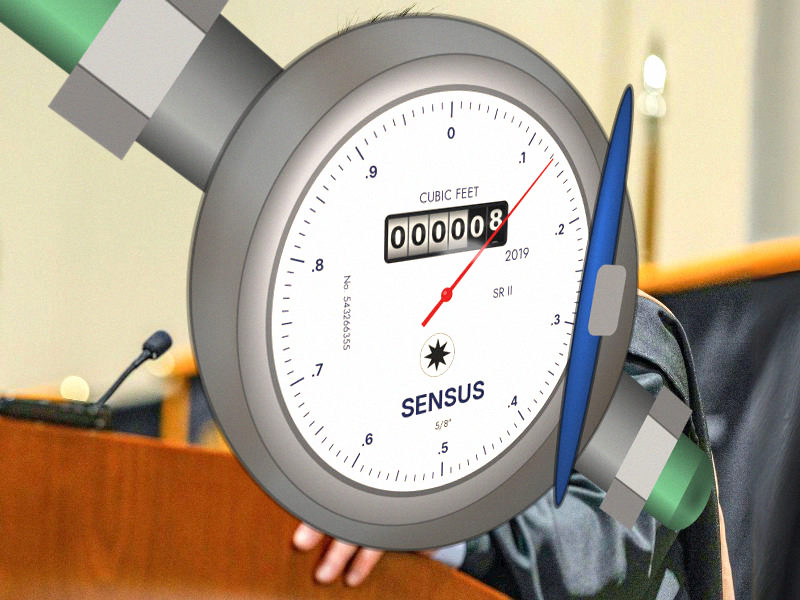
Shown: 8.13 ft³
